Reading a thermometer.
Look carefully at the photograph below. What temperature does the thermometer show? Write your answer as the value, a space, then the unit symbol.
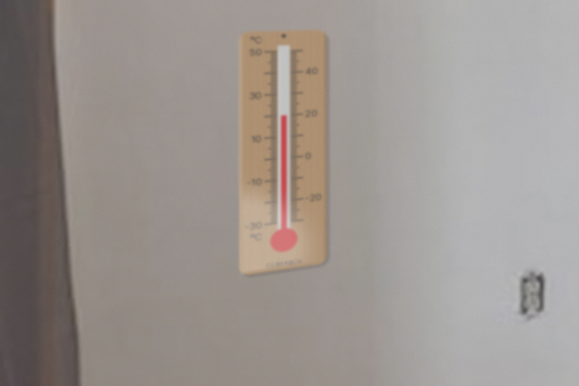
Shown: 20 °C
